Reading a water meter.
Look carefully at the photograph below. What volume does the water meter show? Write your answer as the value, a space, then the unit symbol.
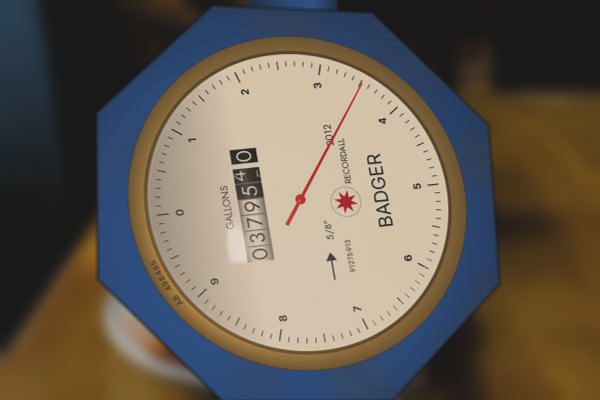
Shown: 379543.5 gal
